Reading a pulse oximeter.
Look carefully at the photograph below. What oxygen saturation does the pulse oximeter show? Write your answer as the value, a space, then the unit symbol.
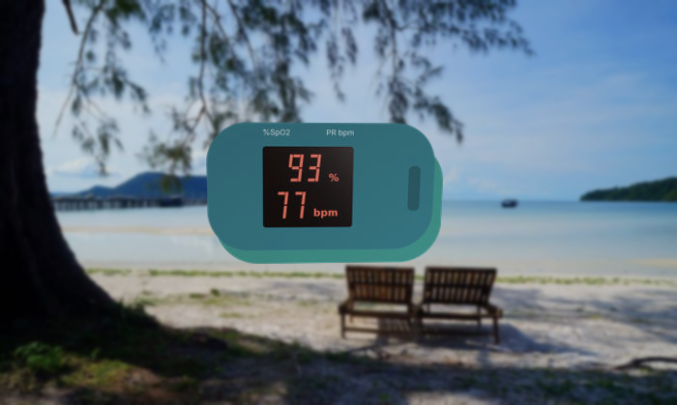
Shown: 93 %
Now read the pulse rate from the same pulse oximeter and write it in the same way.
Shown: 77 bpm
